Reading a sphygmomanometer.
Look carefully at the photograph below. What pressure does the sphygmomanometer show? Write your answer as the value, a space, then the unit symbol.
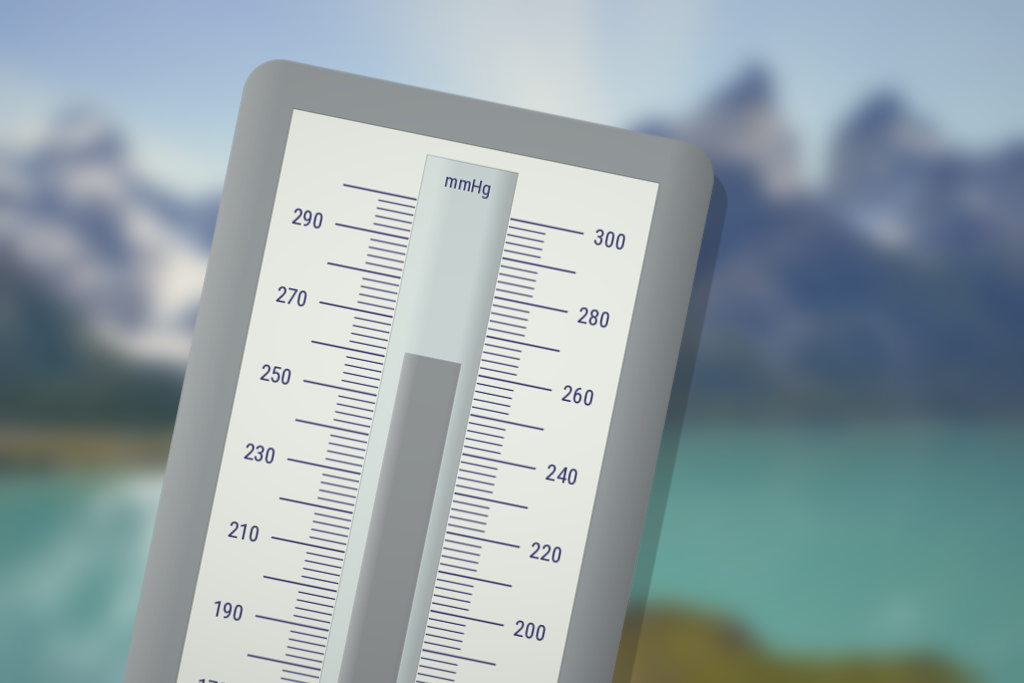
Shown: 262 mmHg
